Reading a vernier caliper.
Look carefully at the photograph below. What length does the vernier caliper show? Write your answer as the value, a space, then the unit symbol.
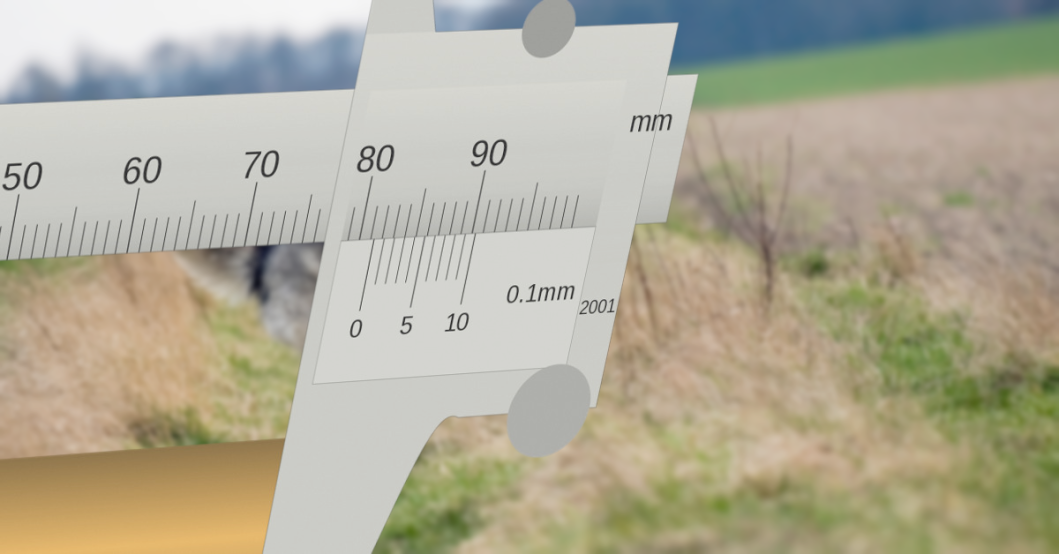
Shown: 81.3 mm
